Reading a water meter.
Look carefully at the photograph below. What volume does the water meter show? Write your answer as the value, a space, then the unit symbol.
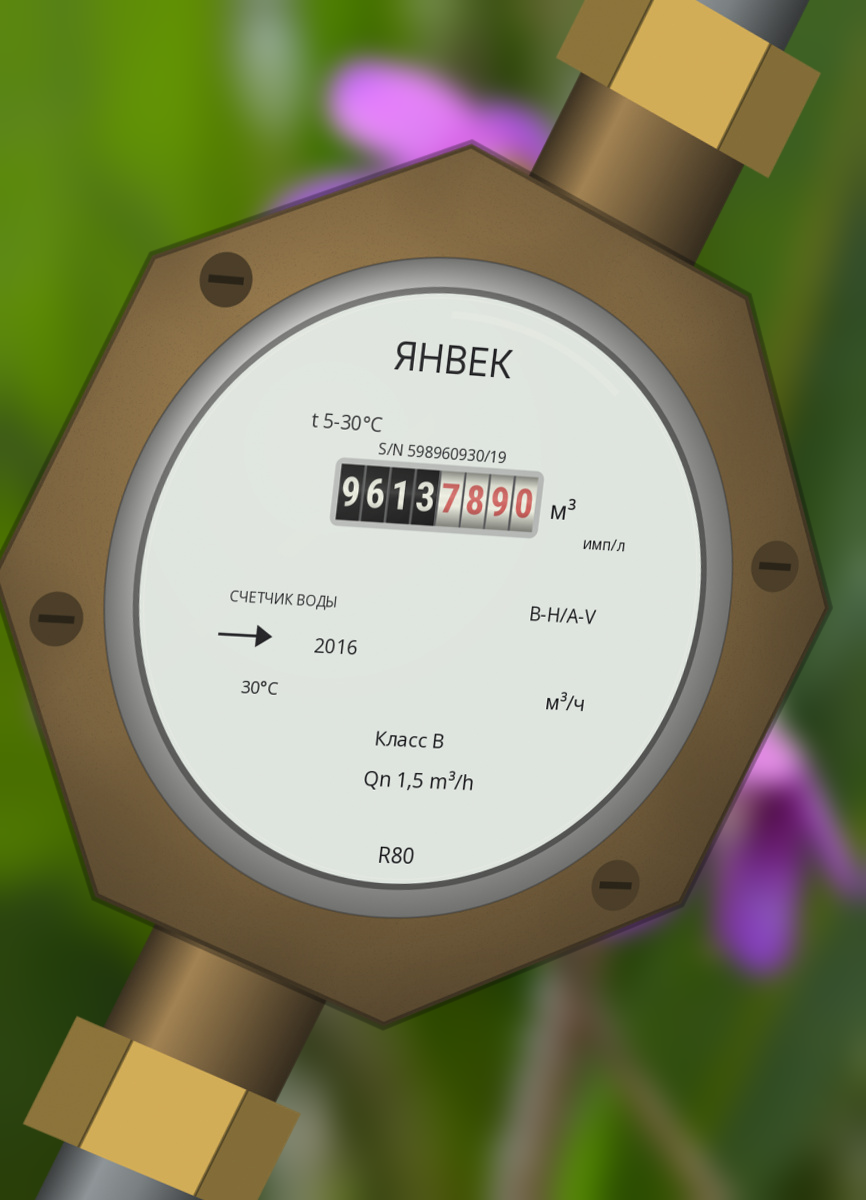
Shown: 9613.7890 m³
